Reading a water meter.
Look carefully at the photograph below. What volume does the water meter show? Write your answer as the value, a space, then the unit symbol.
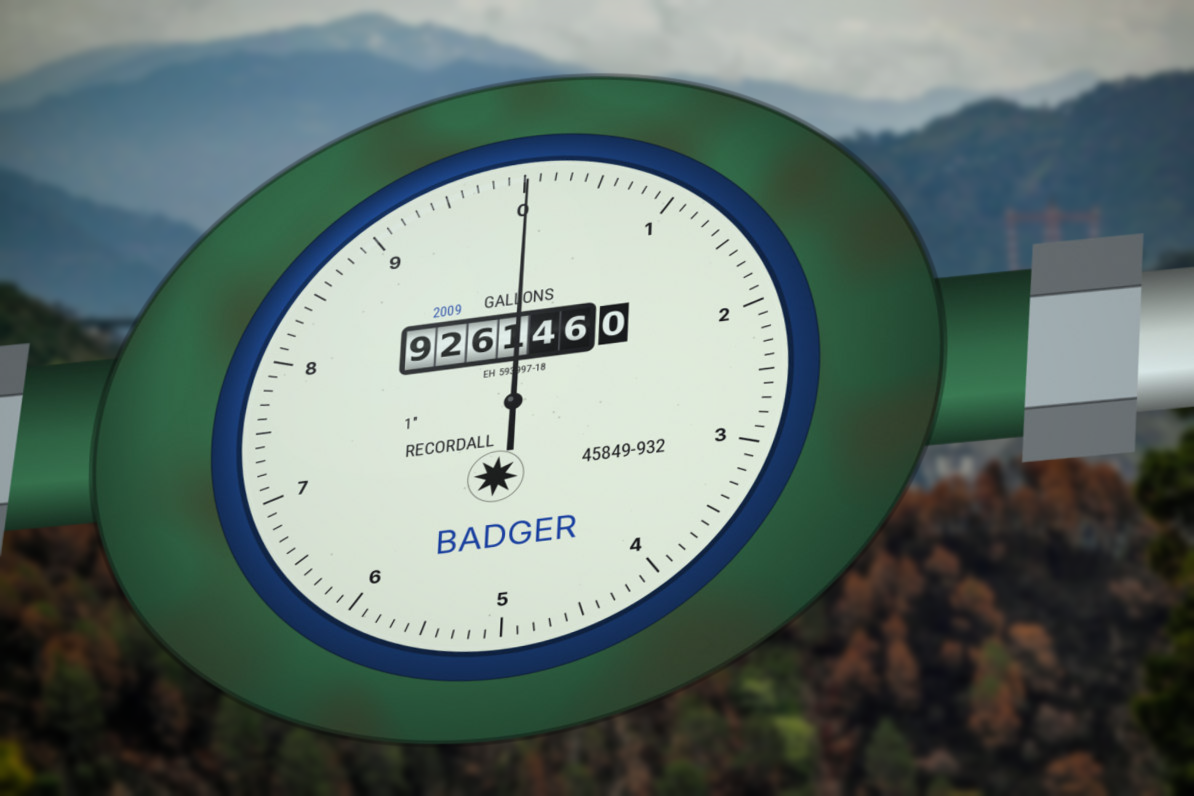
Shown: 9261460.0 gal
